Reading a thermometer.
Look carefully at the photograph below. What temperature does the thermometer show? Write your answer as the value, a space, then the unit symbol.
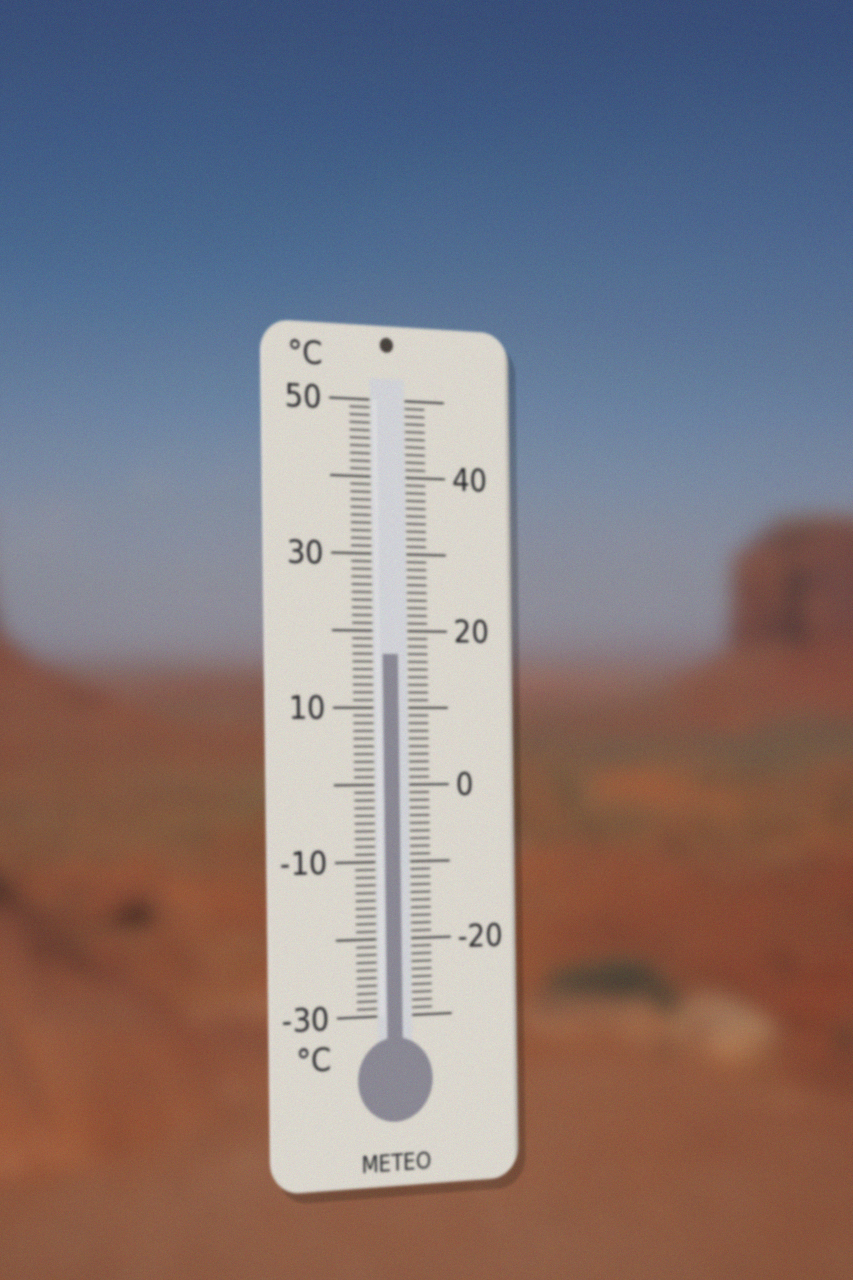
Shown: 17 °C
